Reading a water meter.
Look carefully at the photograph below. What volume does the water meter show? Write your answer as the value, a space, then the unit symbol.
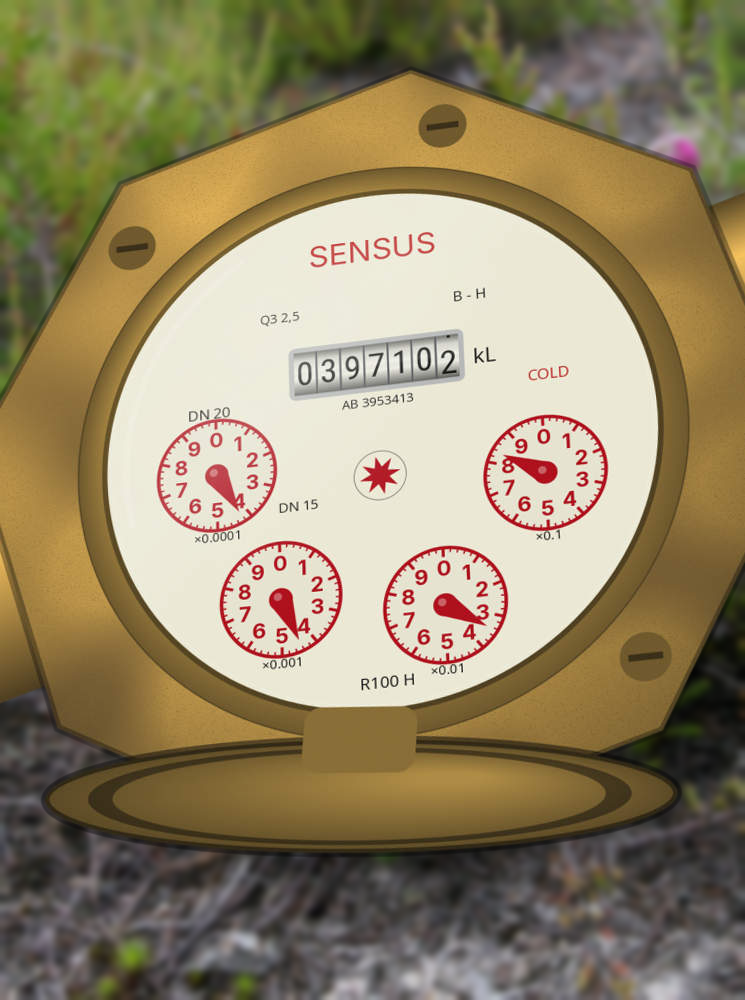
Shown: 397101.8344 kL
